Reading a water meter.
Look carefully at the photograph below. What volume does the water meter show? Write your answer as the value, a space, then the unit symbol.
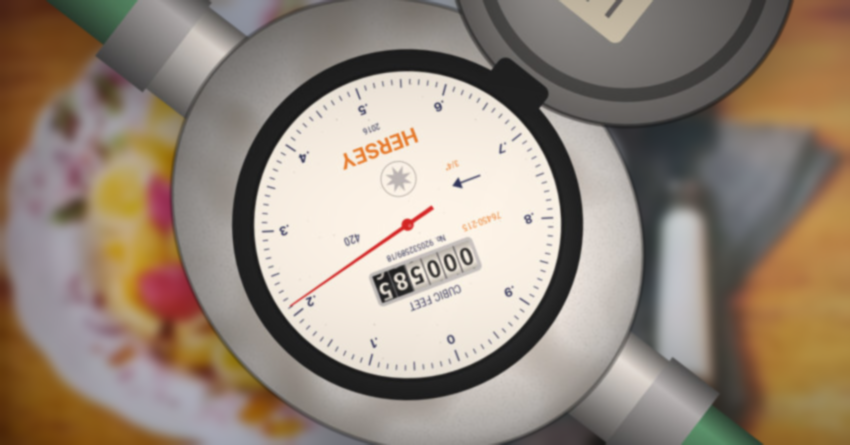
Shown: 585.21 ft³
